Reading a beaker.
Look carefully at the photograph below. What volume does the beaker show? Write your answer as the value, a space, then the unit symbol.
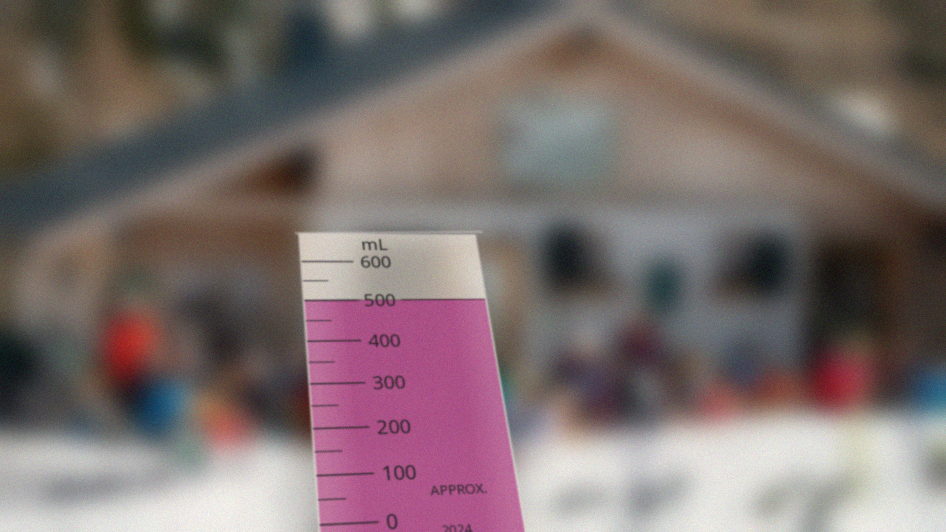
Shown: 500 mL
